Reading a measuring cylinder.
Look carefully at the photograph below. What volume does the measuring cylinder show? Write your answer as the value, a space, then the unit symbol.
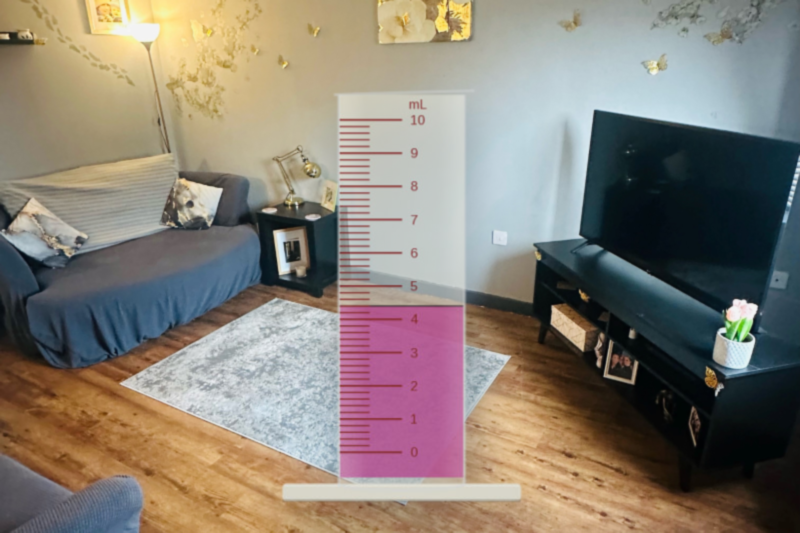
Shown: 4.4 mL
